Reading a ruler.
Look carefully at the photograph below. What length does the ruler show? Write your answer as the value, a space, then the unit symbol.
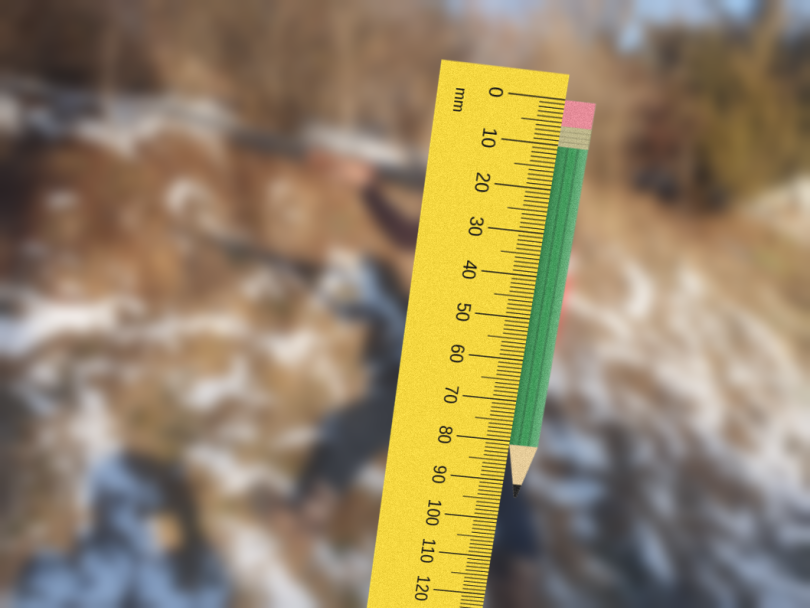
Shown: 94 mm
